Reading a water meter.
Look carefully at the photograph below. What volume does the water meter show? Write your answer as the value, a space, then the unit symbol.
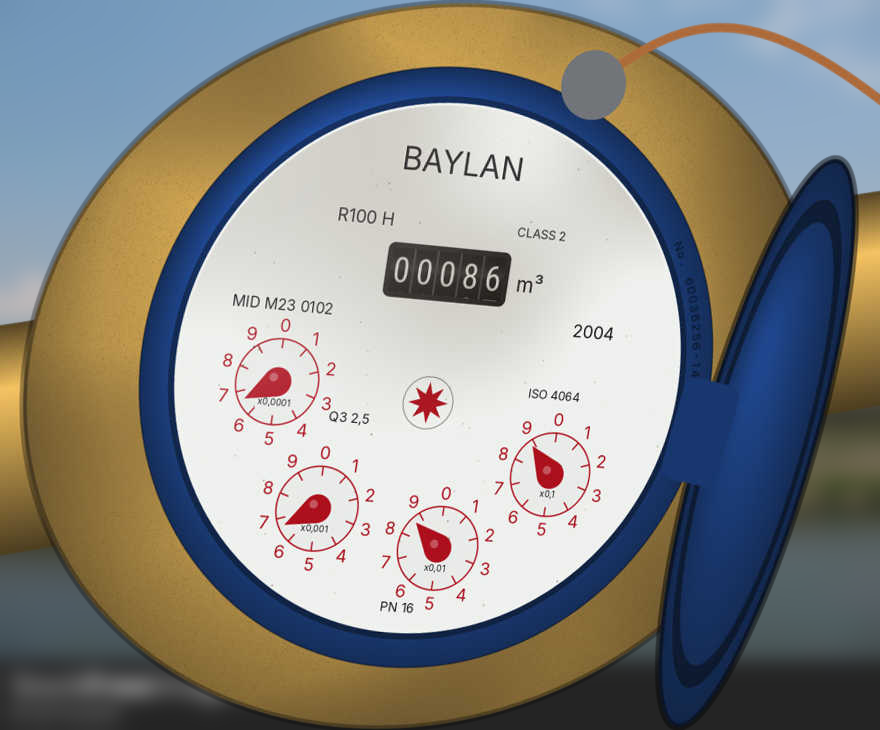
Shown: 86.8866 m³
